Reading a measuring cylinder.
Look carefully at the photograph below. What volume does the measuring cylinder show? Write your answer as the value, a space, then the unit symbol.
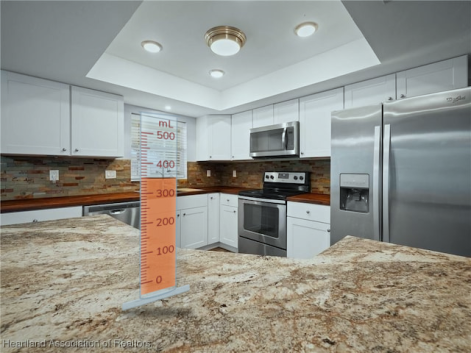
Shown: 350 mL
